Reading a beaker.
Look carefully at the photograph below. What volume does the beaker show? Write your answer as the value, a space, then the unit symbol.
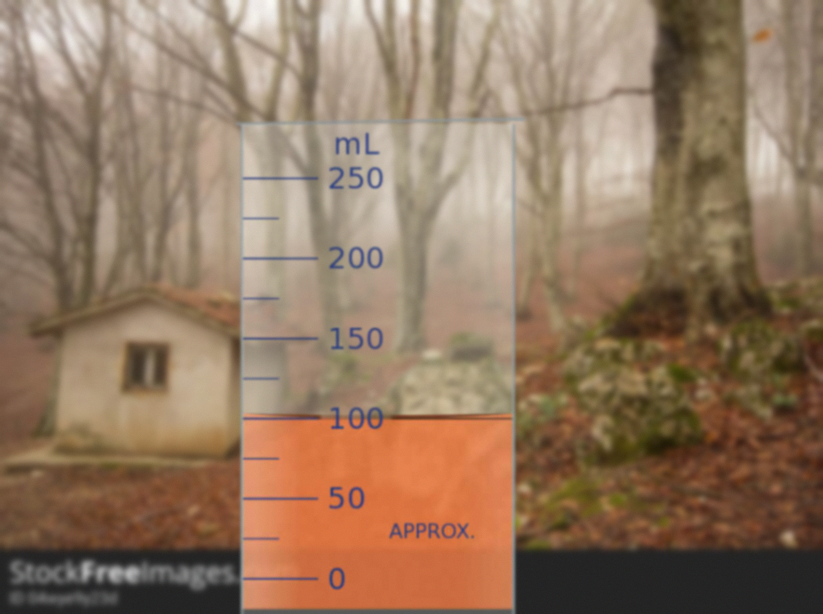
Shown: 100 mL
